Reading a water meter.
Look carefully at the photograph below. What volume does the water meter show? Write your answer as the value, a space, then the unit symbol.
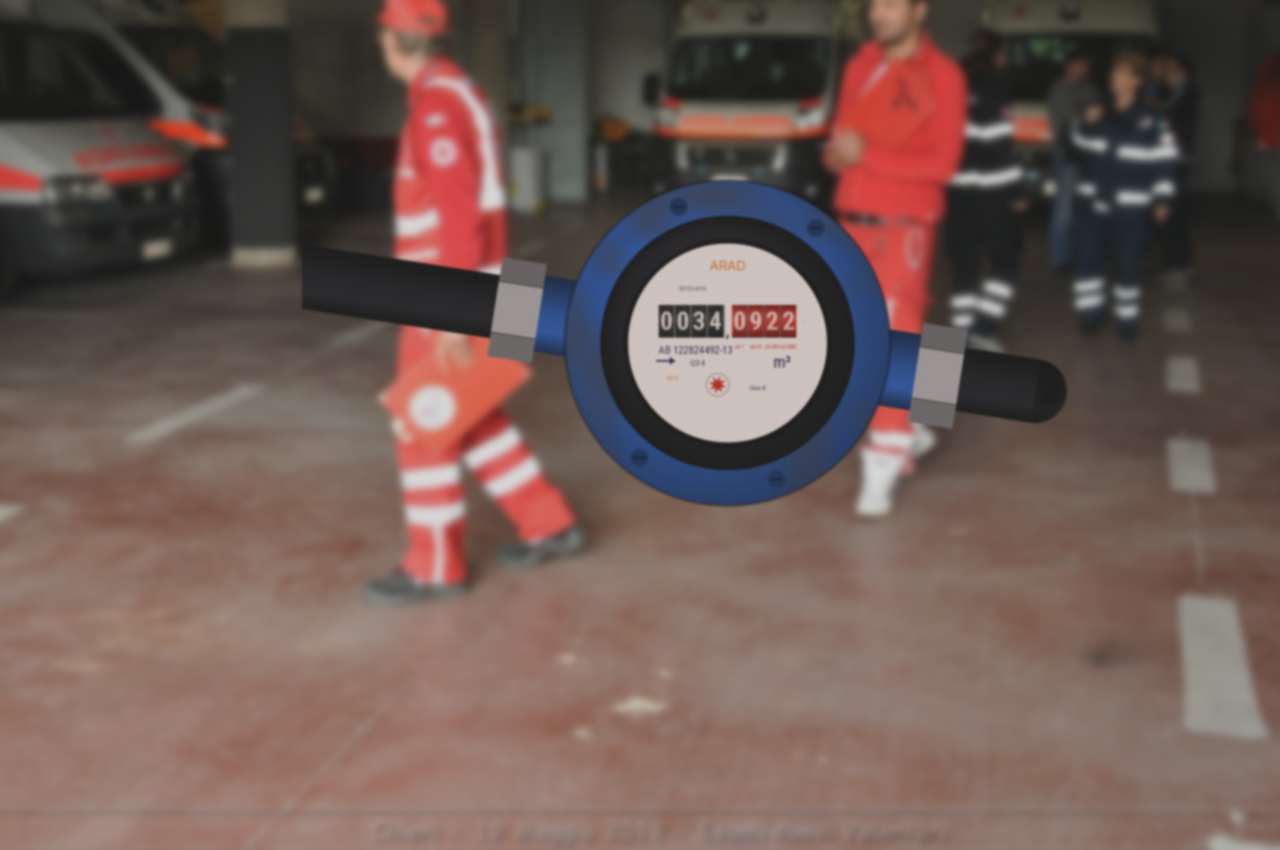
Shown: 34.0922 m³
